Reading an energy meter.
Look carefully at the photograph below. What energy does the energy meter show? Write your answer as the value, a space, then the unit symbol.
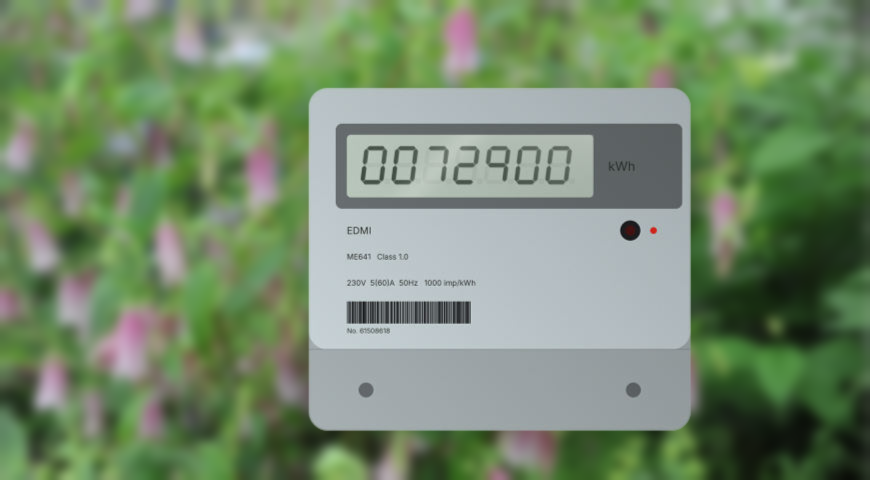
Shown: 72900 kWh
